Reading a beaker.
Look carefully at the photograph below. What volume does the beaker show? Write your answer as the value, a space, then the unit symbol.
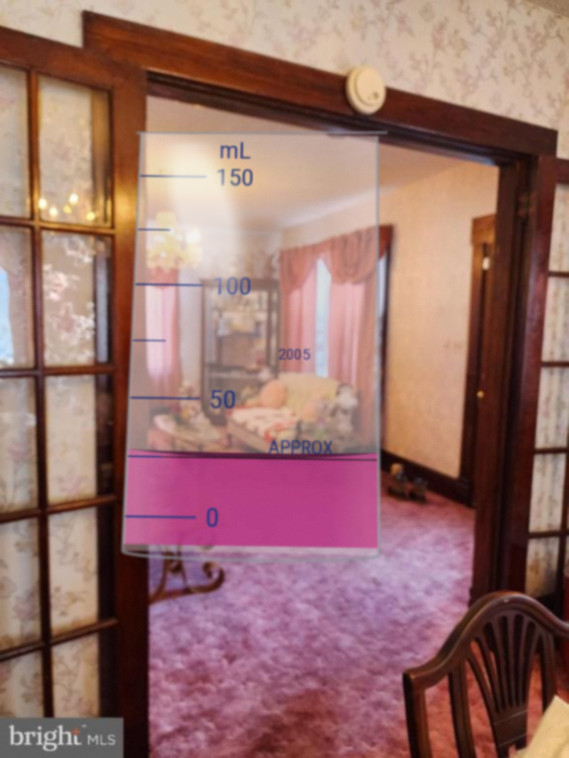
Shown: 25 mL
